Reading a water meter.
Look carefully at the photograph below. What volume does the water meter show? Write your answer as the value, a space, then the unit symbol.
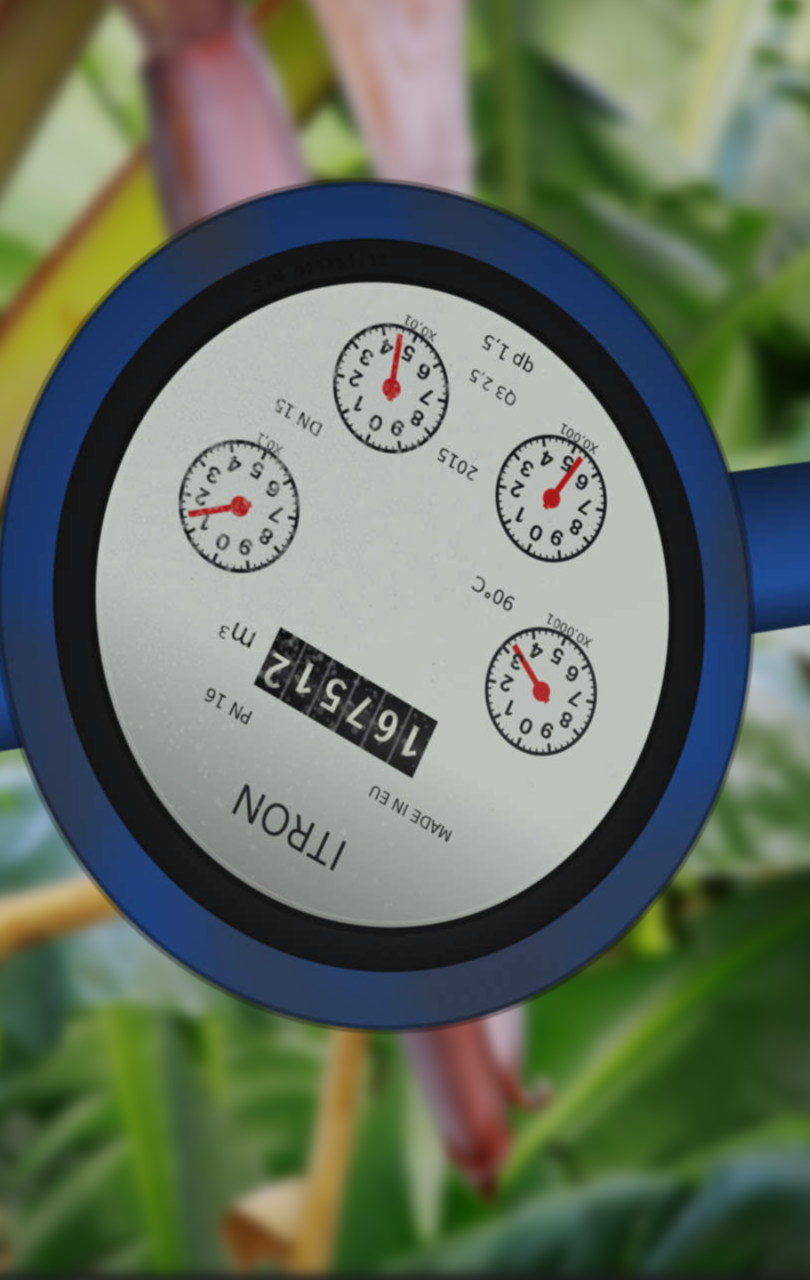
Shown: 167512.1453 m³
